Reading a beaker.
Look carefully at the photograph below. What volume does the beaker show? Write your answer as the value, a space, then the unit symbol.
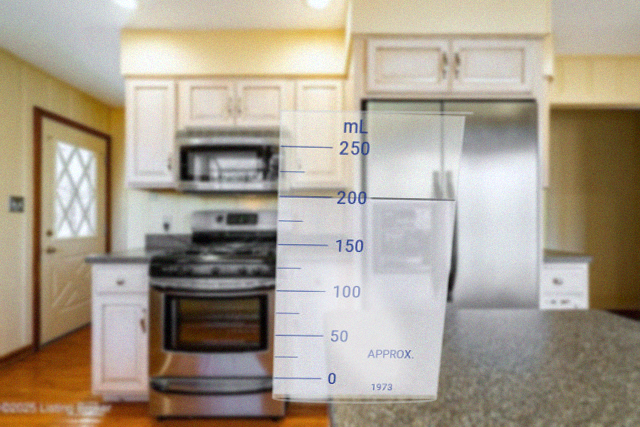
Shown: 200 mL
